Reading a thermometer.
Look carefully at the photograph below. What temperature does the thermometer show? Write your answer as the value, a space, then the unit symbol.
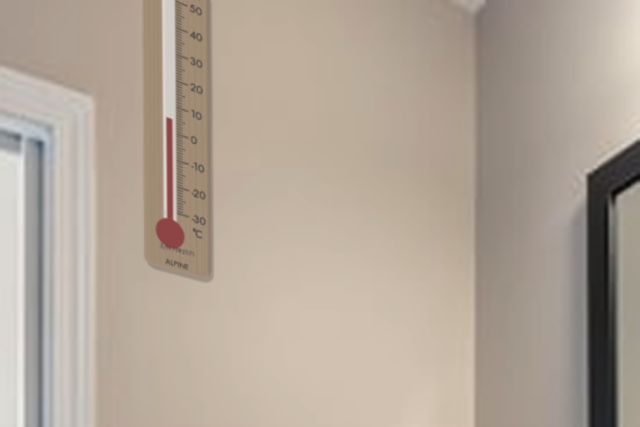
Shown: 5 °C
